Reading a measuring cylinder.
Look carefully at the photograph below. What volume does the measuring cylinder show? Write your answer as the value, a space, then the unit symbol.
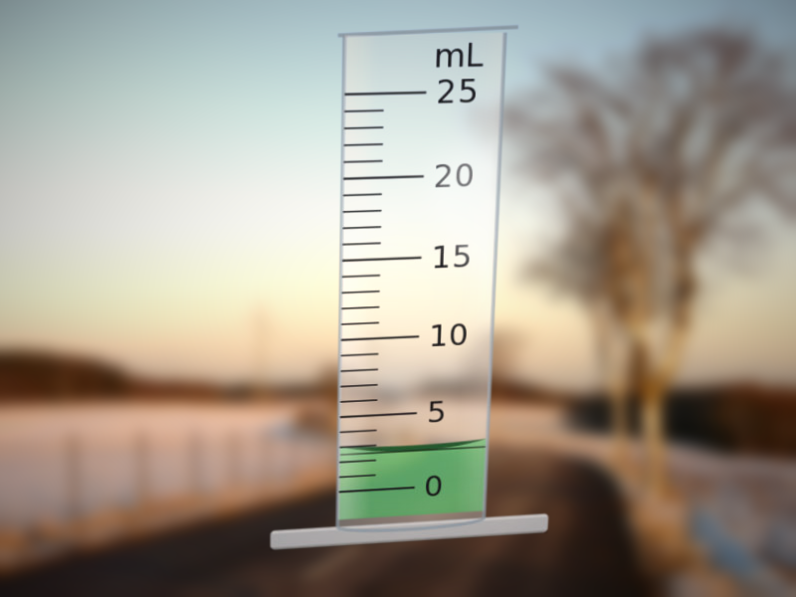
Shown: 2.5 mL
